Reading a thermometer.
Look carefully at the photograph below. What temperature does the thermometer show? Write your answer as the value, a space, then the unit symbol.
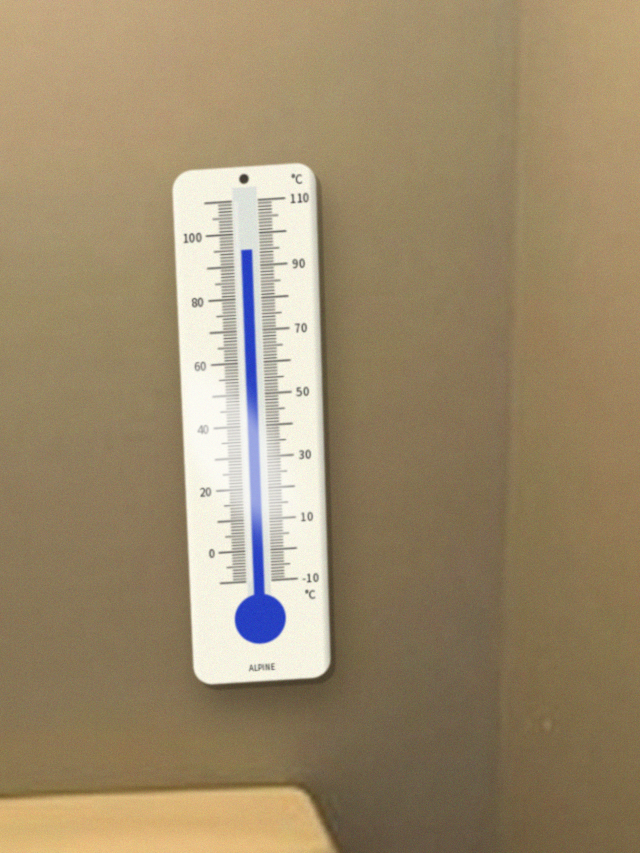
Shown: 95 °C
